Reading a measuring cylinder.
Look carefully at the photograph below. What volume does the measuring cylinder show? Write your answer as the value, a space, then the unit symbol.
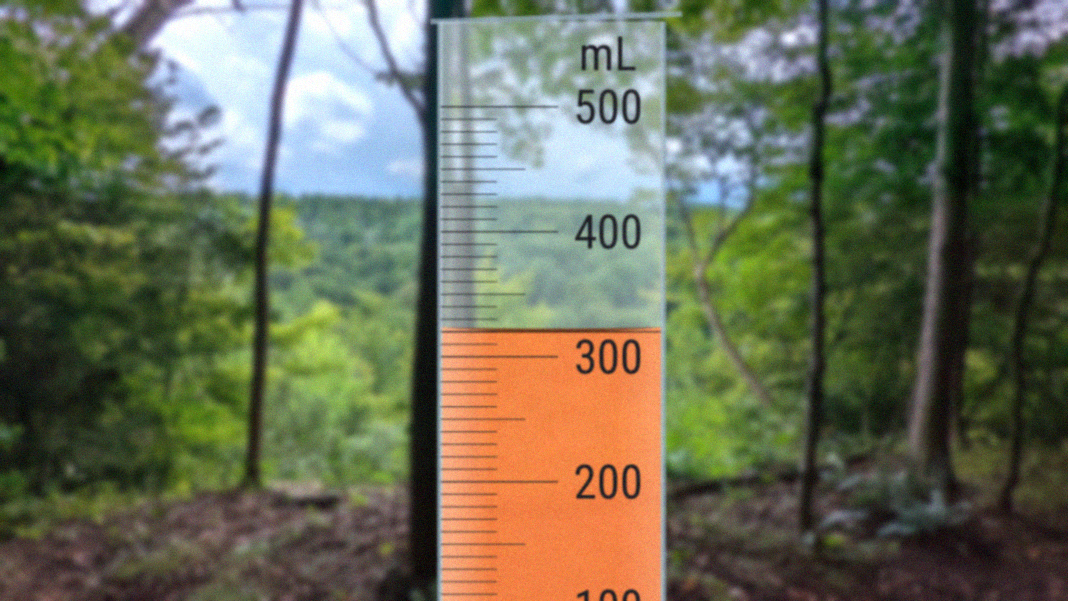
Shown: 320 mL
